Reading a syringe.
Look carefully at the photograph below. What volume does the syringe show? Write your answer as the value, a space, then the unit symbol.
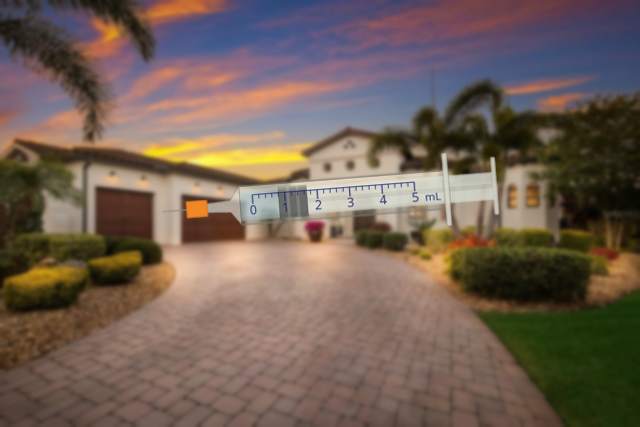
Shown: 0.8 mL
